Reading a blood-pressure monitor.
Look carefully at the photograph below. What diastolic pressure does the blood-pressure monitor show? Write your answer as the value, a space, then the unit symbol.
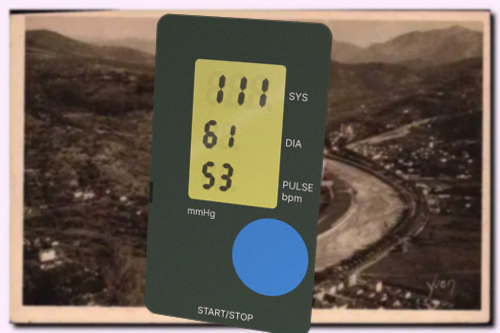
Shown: 61 mmHg
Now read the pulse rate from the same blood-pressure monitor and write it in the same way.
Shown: 53 bpm
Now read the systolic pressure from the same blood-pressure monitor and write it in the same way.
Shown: 111 mmHg
